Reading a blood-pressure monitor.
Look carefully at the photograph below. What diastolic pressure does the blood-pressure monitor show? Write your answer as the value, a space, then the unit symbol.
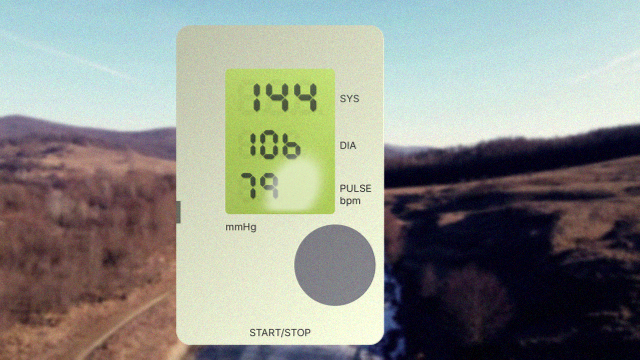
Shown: 106 mmHg
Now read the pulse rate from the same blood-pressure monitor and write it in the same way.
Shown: 79 bpm
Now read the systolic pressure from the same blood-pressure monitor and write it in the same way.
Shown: 144 mmHg
